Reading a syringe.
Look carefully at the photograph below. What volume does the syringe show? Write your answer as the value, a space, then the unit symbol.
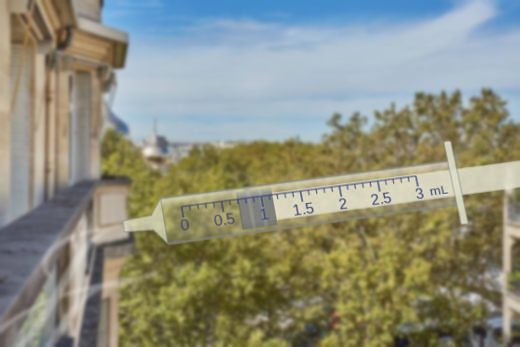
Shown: 0.7 mL
